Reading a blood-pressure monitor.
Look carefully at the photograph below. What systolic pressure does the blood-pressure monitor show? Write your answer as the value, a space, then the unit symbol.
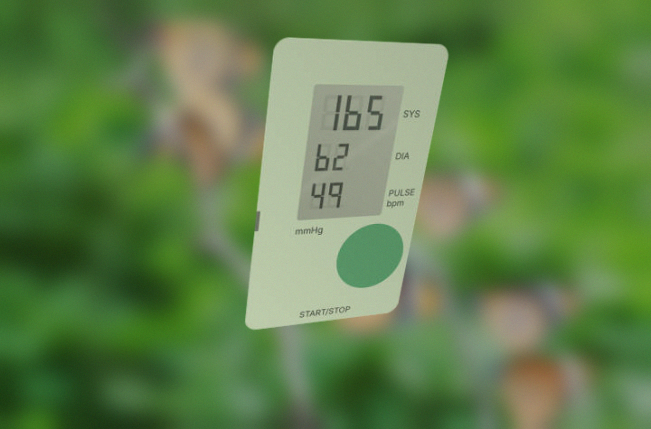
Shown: 165 mmHg
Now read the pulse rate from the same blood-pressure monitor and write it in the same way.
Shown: 49 bpm
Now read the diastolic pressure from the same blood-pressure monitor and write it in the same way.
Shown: 62 mmHg
